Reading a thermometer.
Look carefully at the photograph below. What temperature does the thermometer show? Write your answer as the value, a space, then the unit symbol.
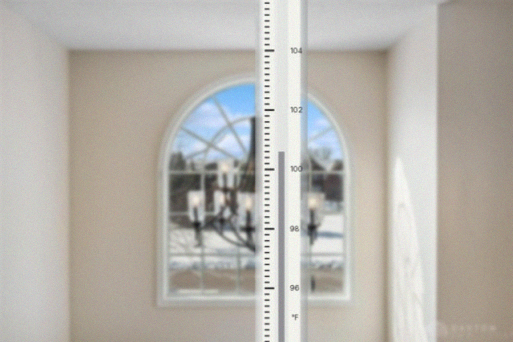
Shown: 100.6 °F
